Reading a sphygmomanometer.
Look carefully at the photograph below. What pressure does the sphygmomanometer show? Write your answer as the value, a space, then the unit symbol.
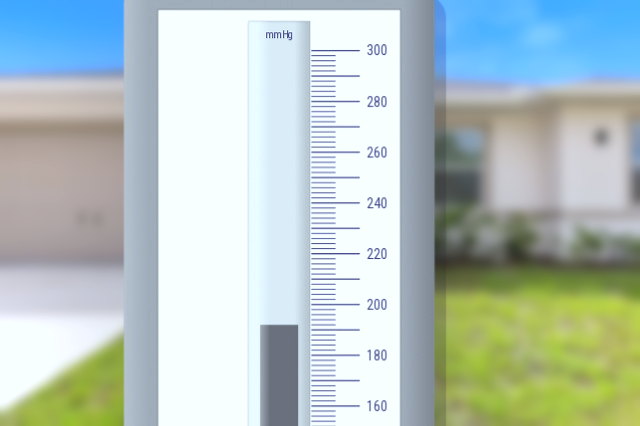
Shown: 192 mmHg
